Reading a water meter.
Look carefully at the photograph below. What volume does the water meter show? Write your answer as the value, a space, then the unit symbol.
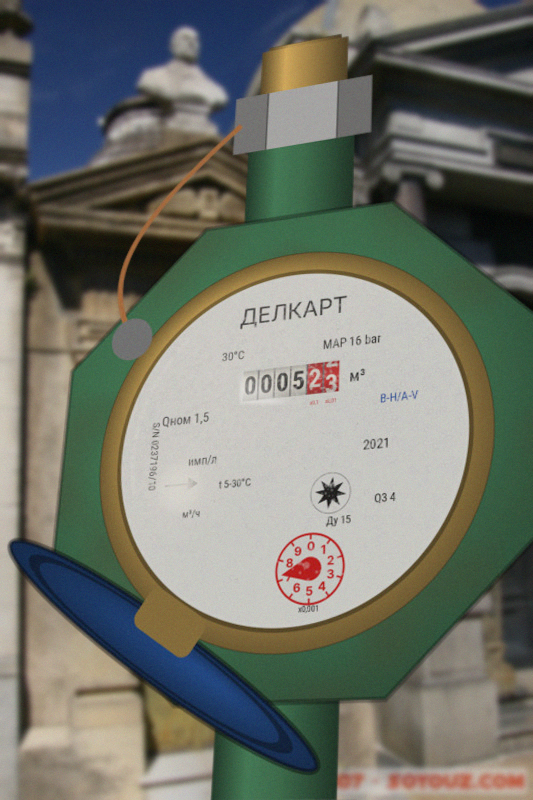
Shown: 5.227 m³
